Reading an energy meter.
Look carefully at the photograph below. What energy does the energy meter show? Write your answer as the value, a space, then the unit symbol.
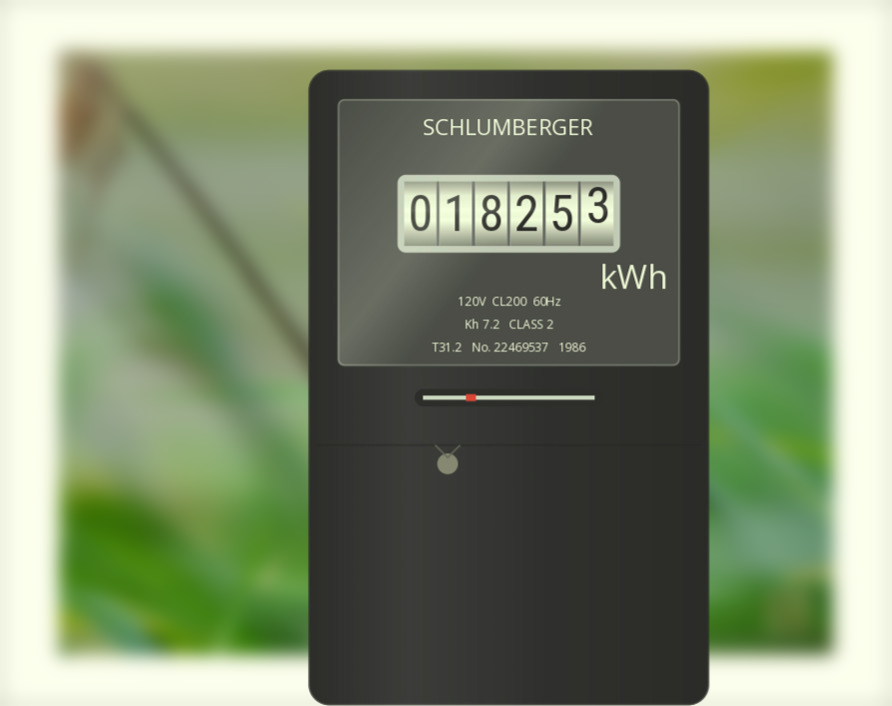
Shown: 18253 kWh
